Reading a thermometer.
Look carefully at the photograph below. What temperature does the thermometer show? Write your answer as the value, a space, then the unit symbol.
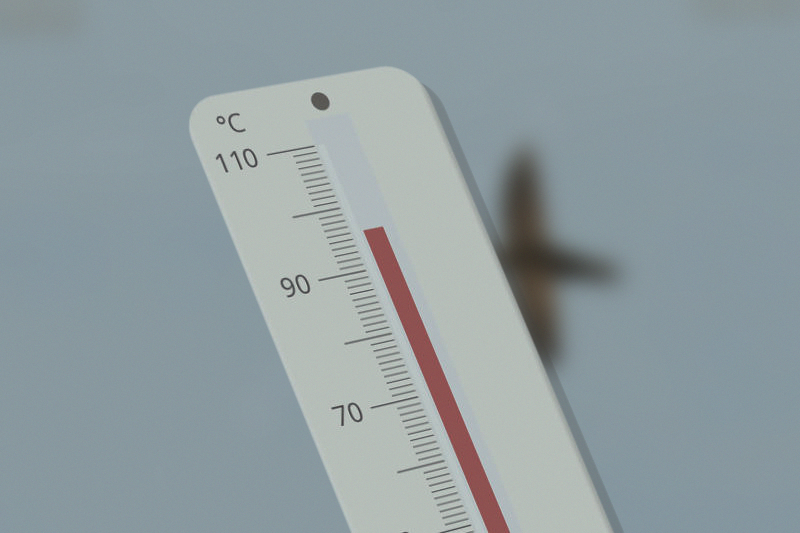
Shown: 96 °C
